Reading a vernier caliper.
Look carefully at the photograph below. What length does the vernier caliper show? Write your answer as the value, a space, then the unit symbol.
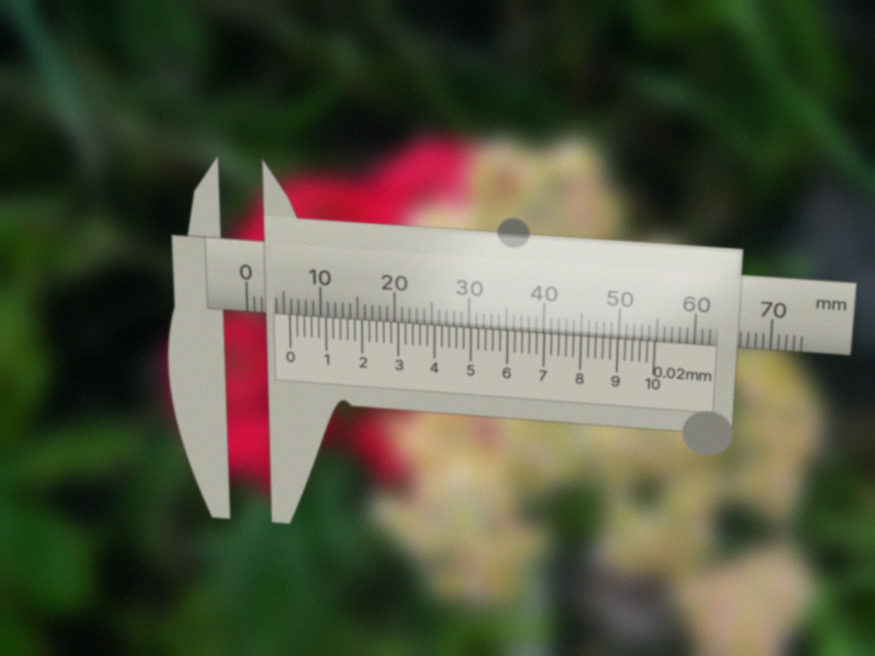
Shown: 5.8 mm
